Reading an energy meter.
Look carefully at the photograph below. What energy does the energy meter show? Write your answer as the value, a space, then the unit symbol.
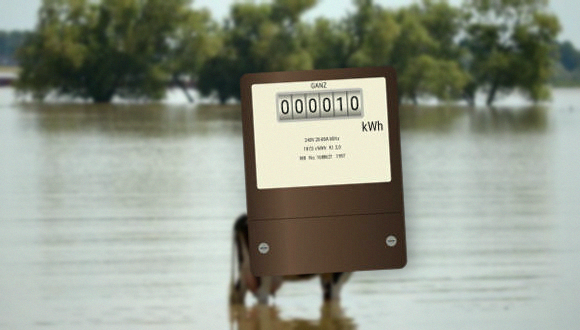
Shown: 10 kWh
